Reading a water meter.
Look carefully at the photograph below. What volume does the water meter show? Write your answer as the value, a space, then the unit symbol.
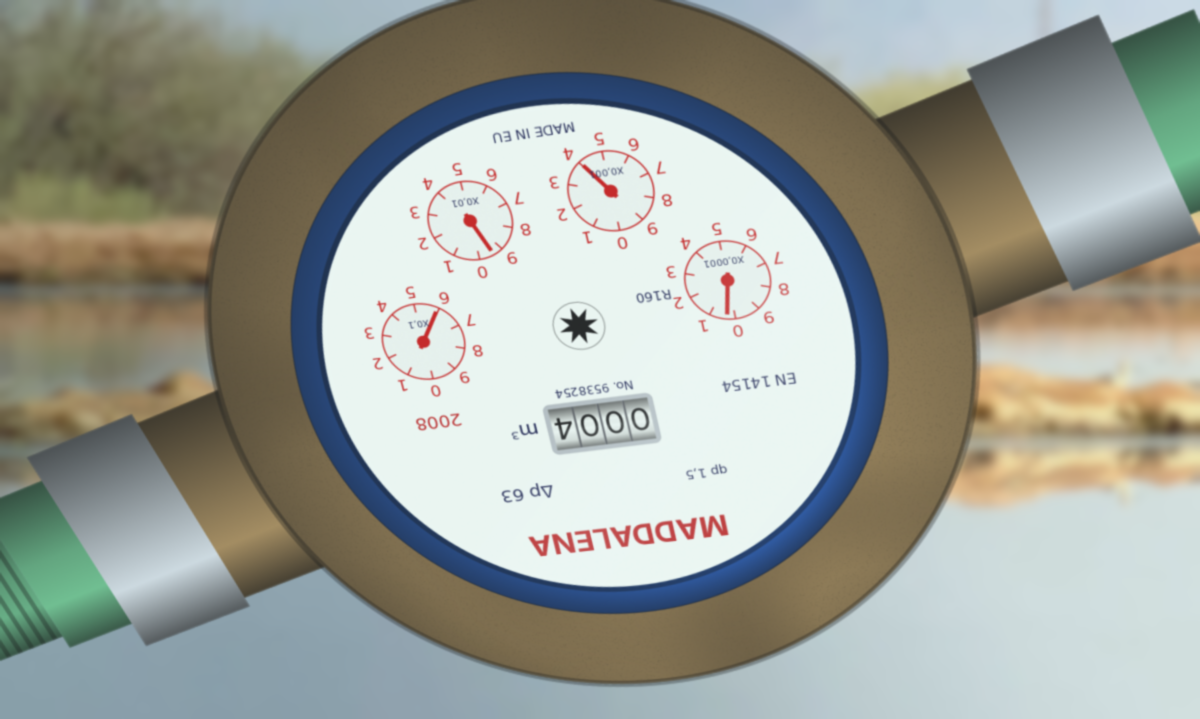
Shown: 4.5940 m³
